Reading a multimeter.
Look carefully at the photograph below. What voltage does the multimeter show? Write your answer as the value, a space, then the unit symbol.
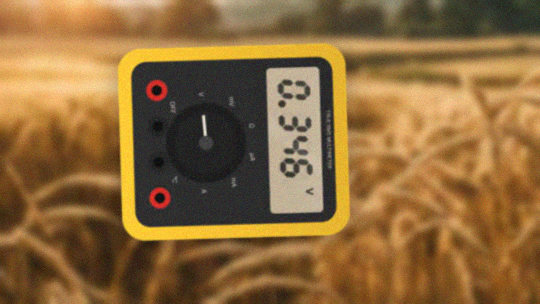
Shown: 0.346 V
